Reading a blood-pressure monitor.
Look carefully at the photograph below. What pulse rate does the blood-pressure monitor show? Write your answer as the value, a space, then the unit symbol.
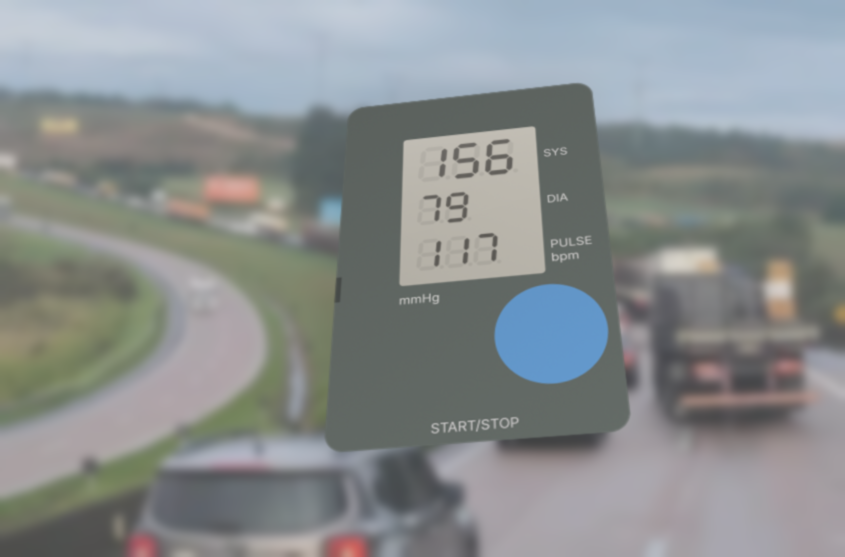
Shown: 117 bpm
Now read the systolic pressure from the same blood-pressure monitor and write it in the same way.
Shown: 156 mmHg
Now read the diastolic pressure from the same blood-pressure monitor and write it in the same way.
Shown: 79 mmHg
